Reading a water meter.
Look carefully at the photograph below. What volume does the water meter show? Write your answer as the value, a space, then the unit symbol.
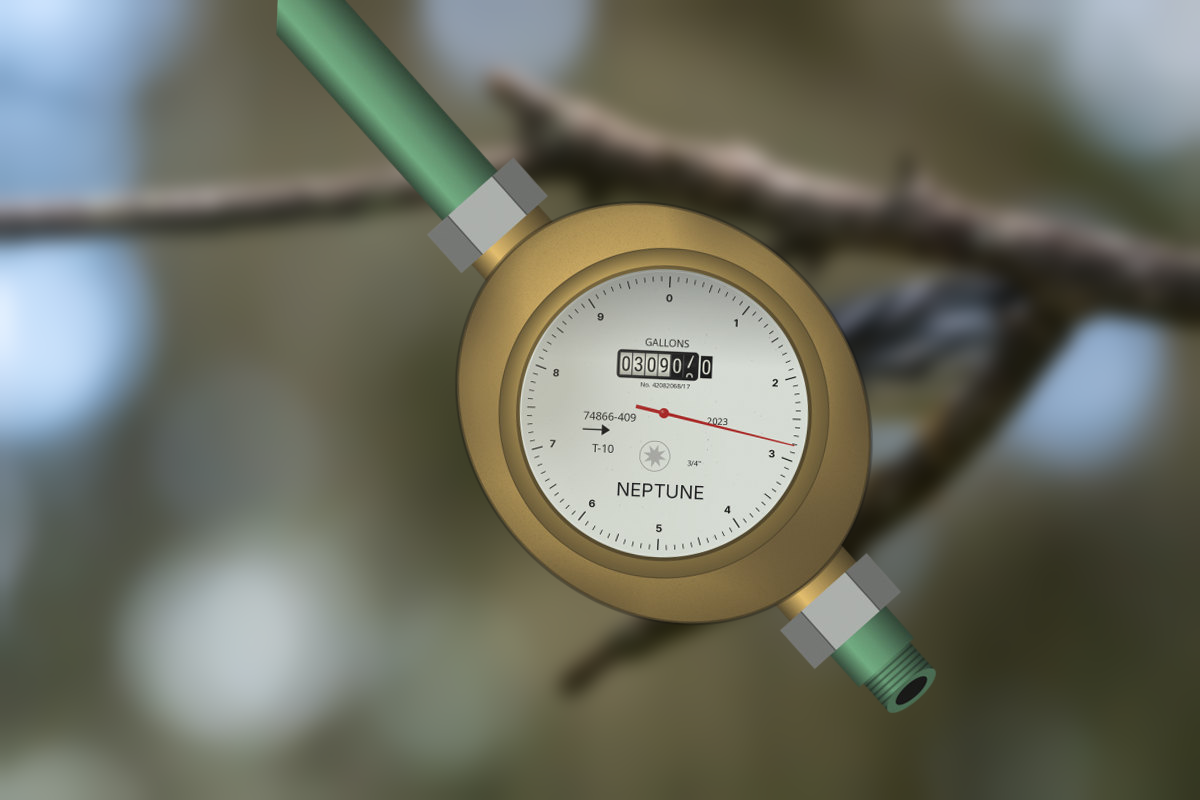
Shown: 309072.8 gal
